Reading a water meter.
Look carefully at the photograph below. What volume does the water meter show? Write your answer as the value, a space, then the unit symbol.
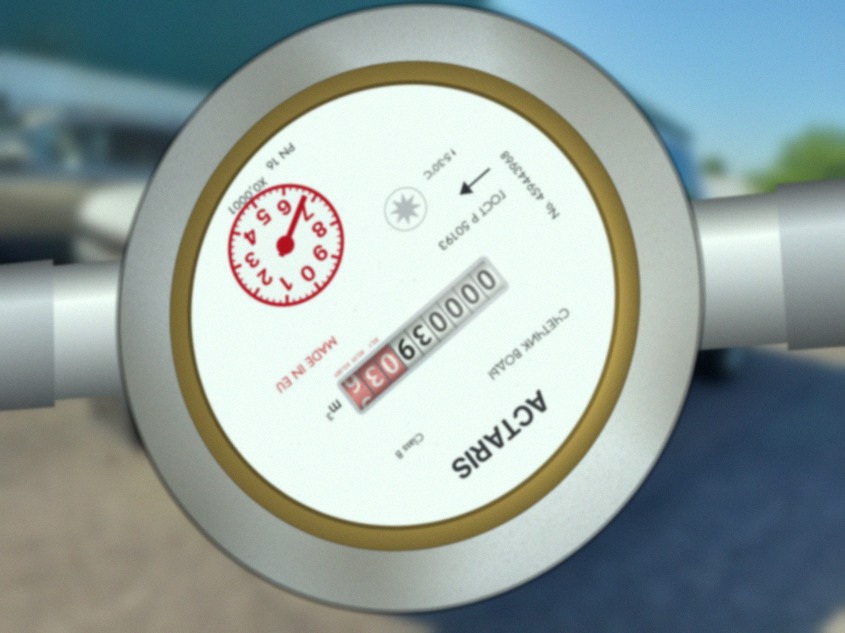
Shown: 39.0356 m³
